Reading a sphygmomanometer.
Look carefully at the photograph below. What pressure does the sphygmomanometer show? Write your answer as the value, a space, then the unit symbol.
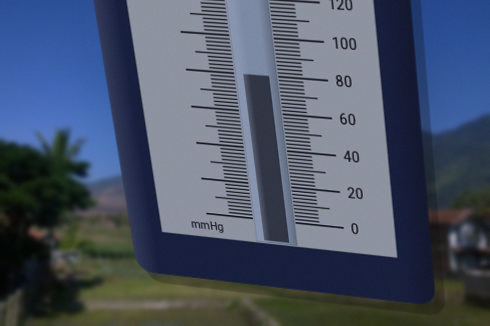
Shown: 80 mmHg
